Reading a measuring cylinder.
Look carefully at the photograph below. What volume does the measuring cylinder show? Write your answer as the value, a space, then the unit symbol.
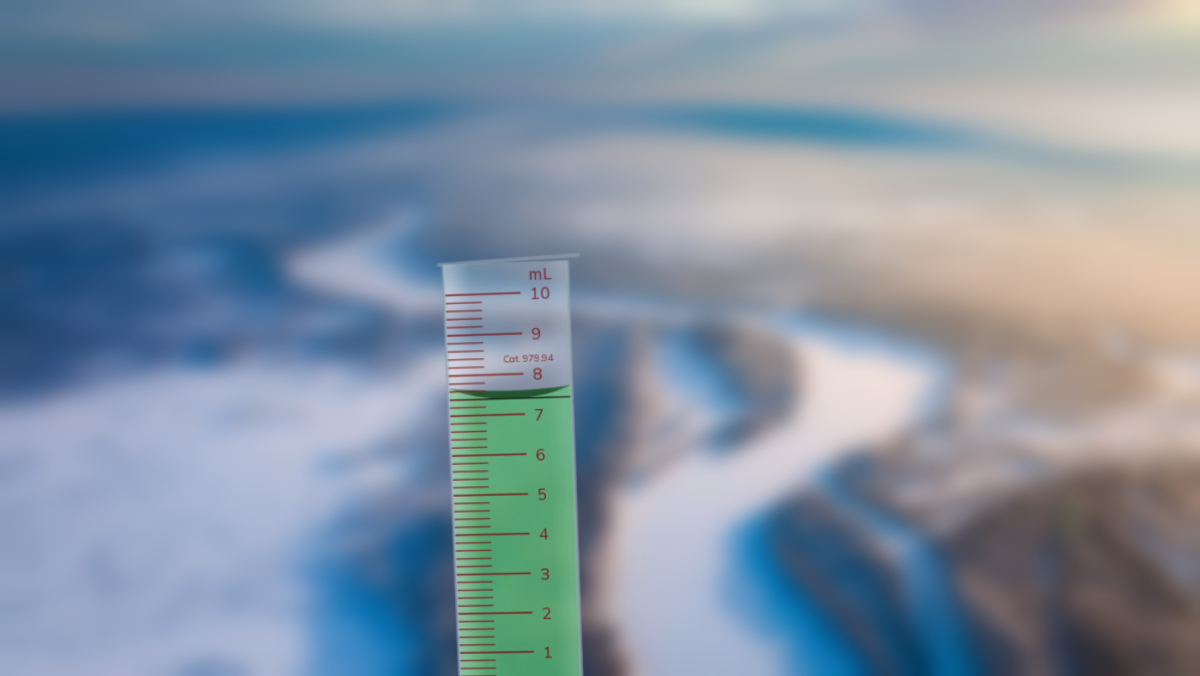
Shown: 7.4 mL
